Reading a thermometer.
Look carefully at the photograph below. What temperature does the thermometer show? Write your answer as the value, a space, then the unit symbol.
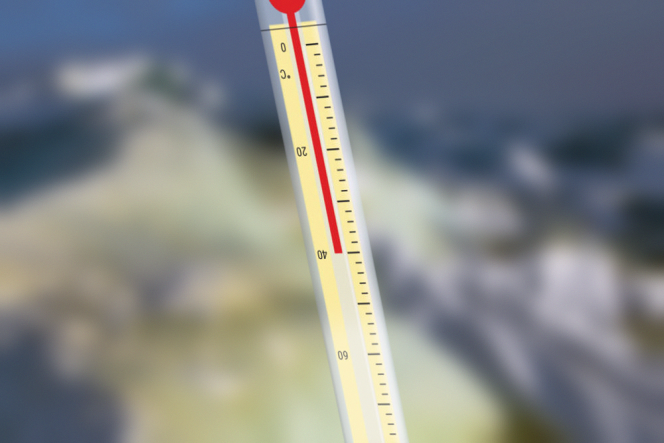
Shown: 40 °C
